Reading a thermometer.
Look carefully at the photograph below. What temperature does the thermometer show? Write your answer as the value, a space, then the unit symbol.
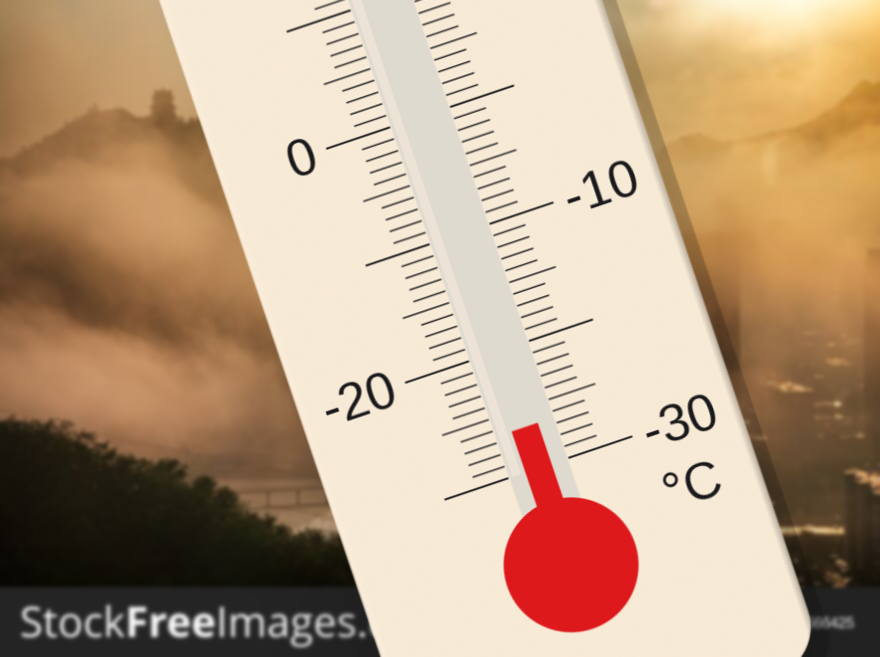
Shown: -26.5 °C
